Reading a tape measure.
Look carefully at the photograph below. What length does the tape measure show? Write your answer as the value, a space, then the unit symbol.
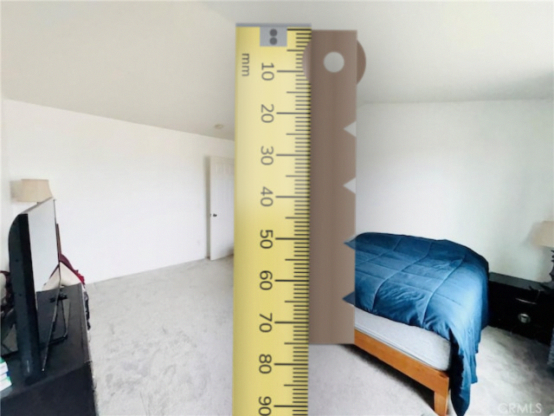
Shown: 75 mm
